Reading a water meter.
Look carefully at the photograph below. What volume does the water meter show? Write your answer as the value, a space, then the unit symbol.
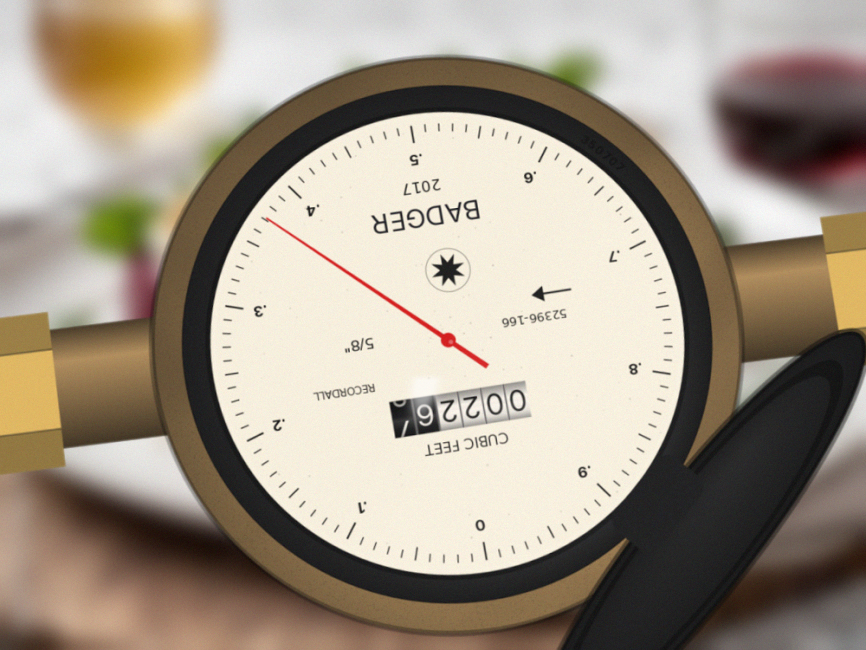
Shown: 2267.37 ft³
